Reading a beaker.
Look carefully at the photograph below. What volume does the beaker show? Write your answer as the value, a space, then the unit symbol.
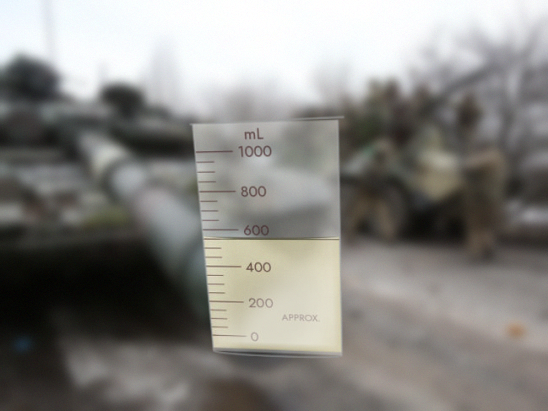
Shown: 550 mL
